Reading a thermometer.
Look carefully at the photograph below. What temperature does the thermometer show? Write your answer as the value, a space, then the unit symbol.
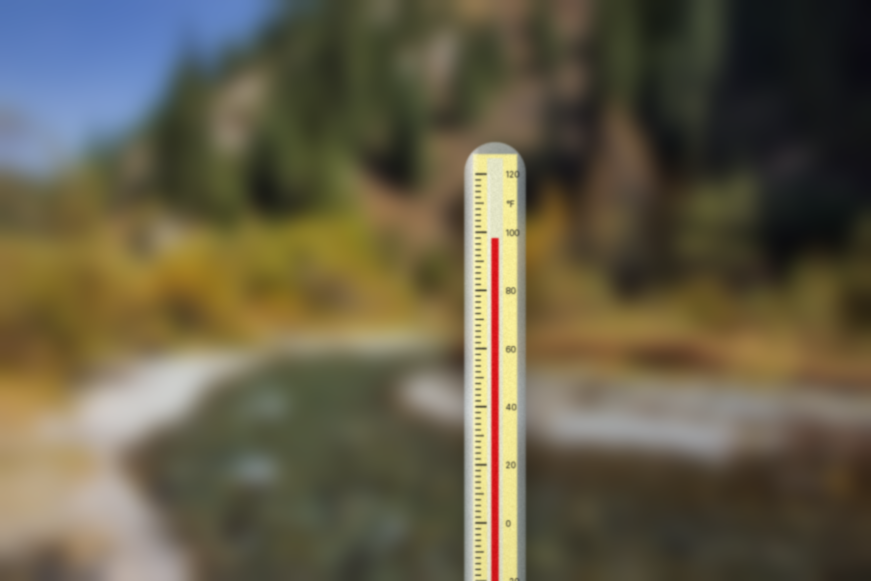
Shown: 98 °F
